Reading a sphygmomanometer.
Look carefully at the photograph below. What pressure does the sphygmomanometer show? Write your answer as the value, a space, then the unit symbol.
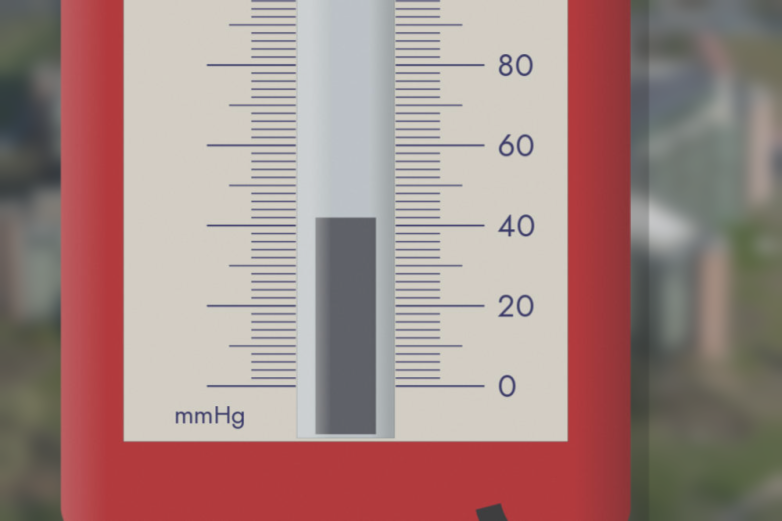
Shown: 42 mmHg
